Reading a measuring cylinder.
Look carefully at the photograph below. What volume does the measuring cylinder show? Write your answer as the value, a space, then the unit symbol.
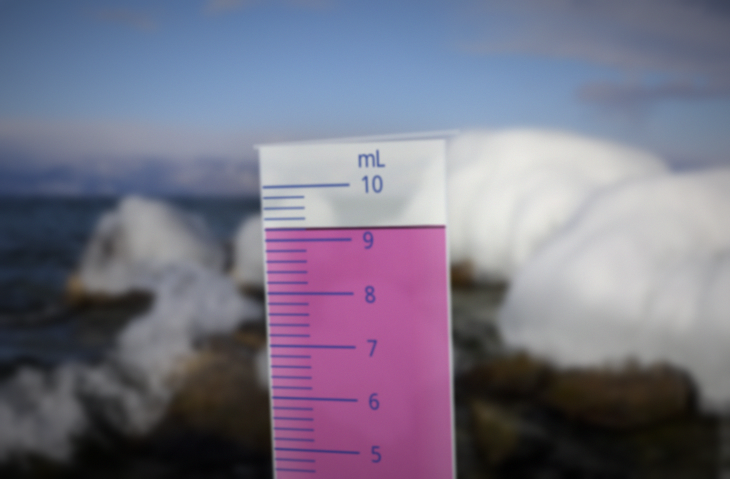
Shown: 9.2 mL
